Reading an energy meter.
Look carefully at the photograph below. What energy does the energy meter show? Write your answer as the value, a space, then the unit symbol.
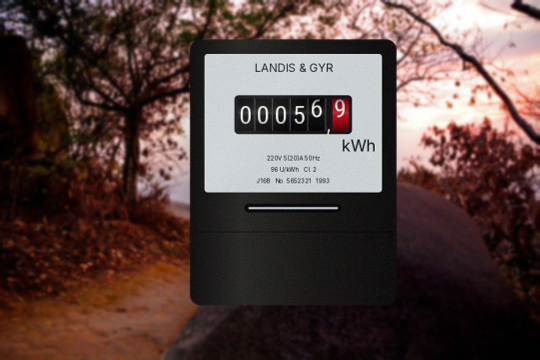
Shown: 56.9 kWh
